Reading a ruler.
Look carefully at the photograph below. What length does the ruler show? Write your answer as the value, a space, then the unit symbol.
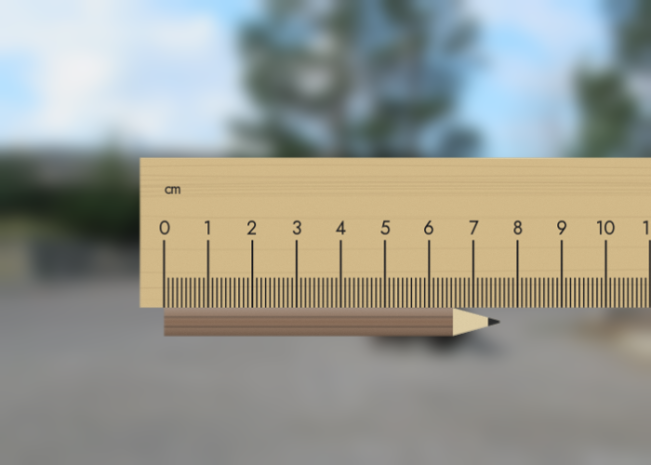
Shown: 7.6 cm
